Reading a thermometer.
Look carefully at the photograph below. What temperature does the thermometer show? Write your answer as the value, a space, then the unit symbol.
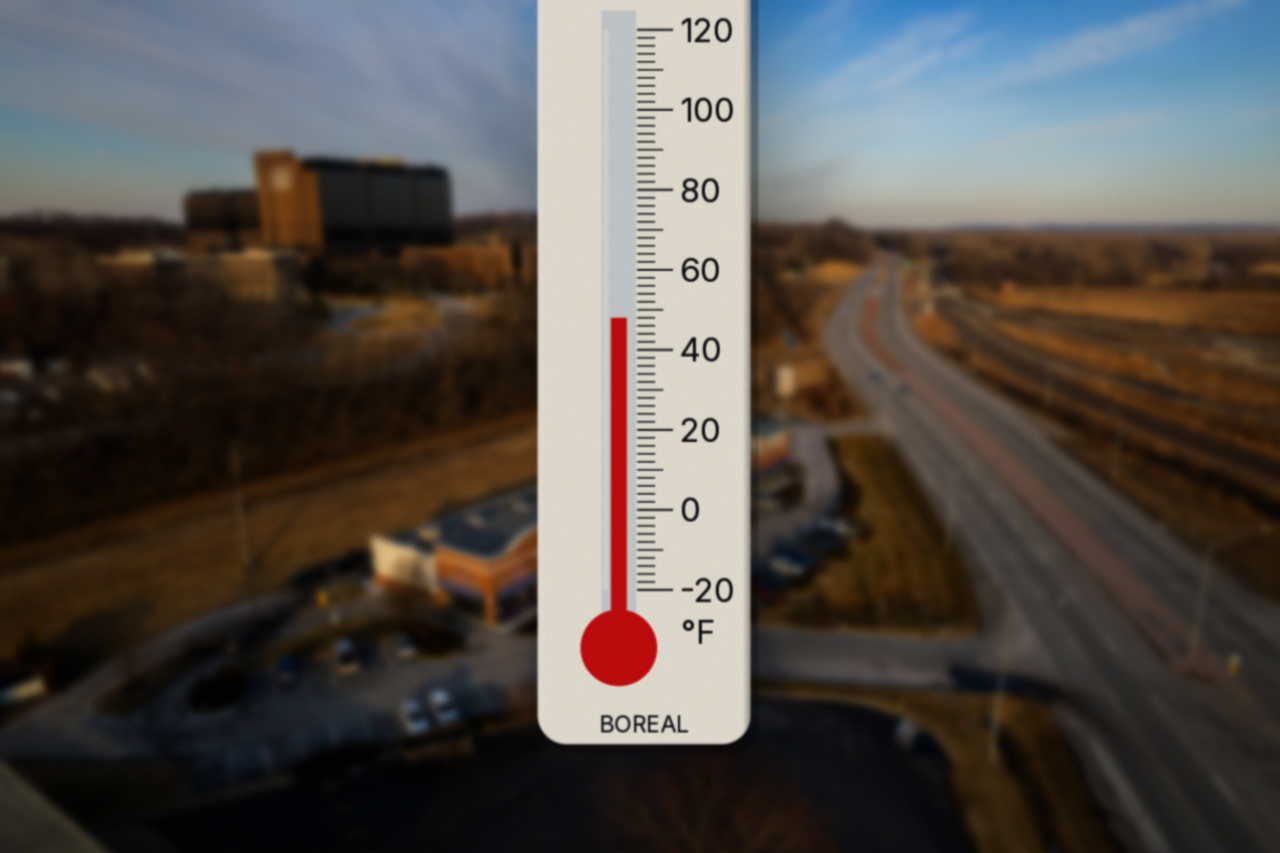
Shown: 48 °F
